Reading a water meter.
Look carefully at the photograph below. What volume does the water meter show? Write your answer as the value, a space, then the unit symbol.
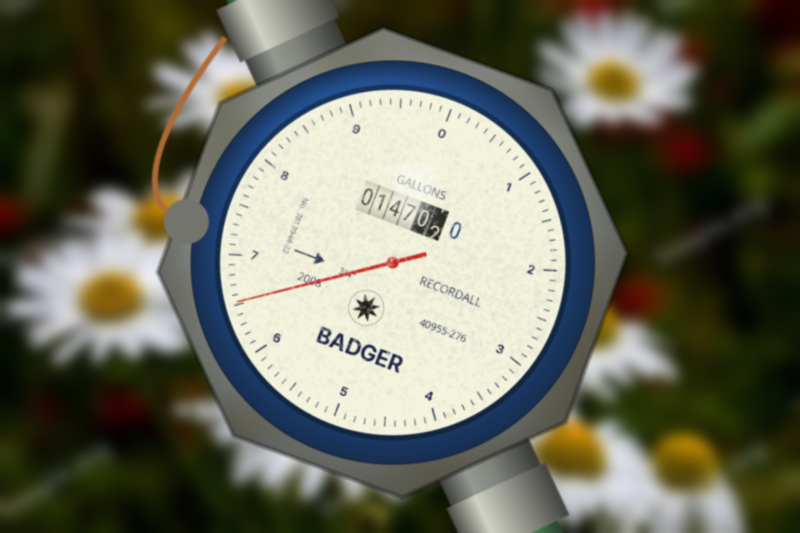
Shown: 147016.5 gal
